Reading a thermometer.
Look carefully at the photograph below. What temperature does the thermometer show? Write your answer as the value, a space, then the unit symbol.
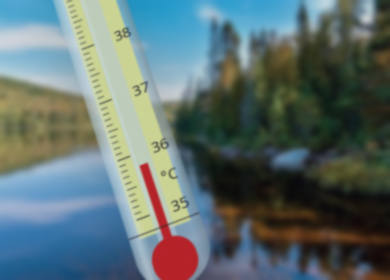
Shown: 35.8 °C
